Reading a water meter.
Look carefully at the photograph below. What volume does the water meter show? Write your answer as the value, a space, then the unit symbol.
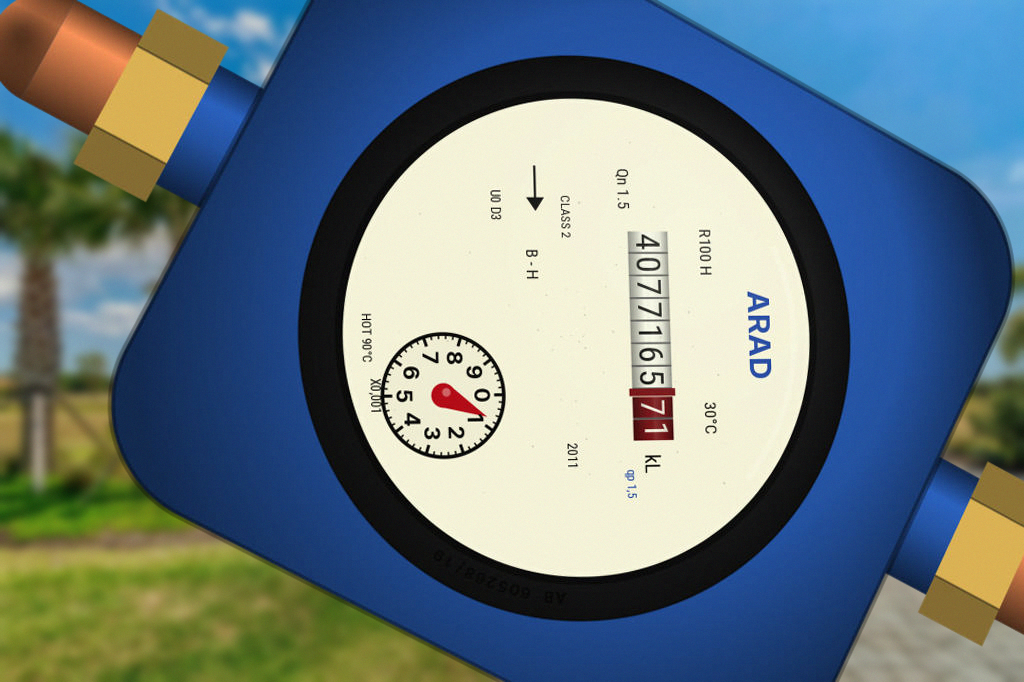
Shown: 4077165.710 kL
